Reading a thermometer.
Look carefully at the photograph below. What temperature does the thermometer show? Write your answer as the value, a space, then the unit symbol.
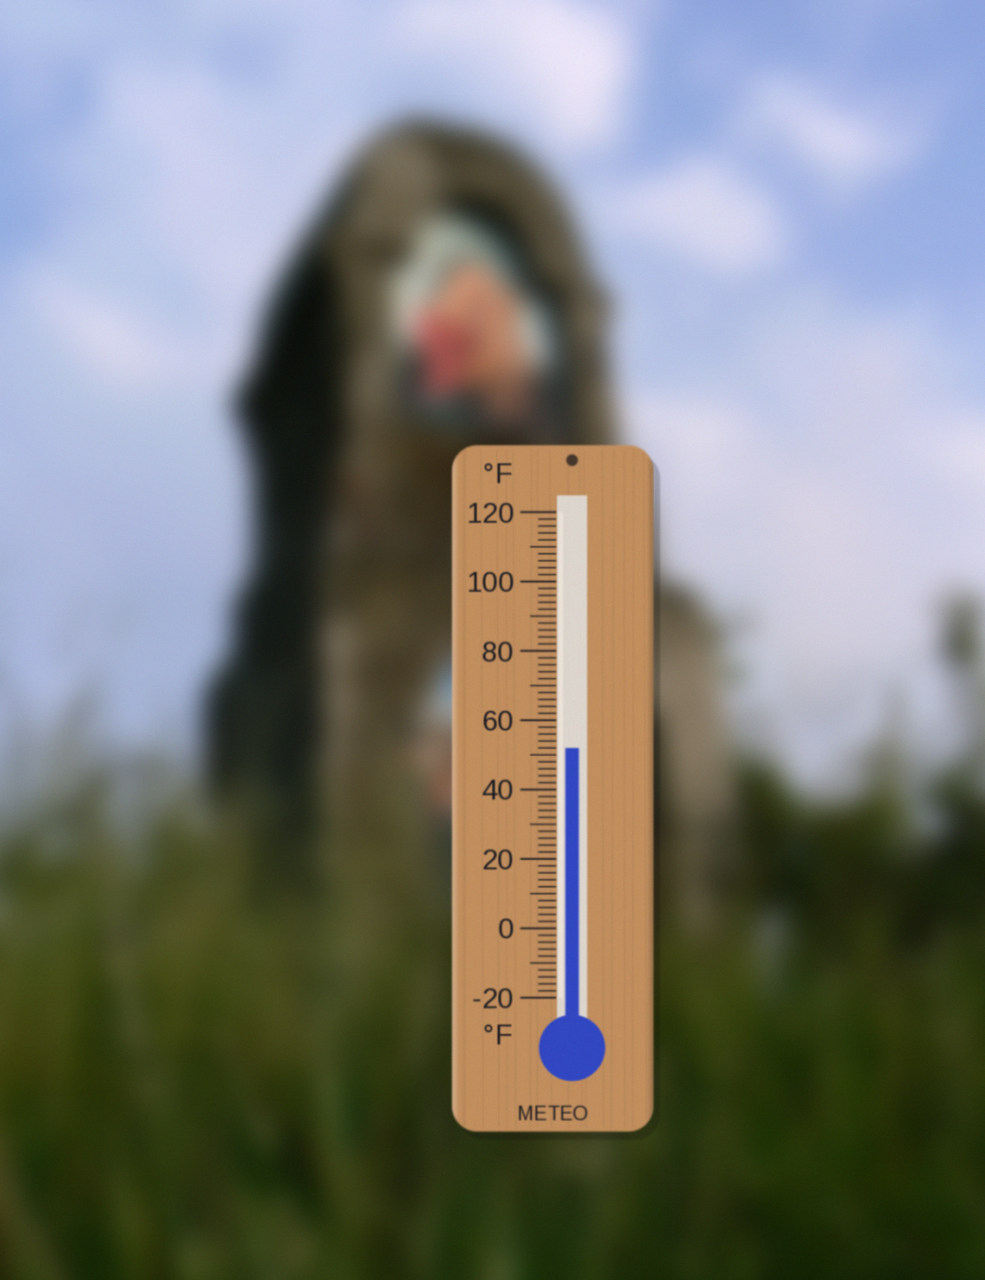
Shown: 52 °F
